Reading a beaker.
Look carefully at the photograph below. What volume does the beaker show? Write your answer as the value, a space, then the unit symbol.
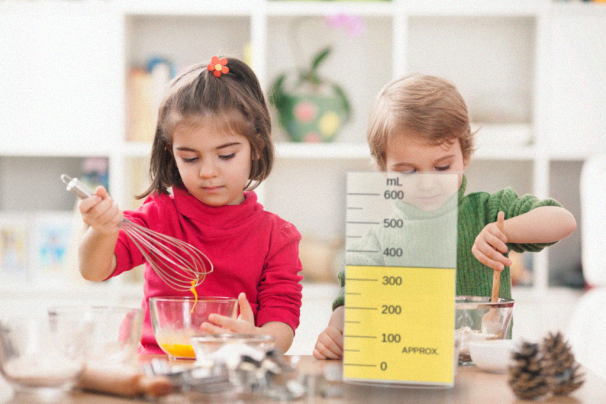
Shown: 350 mL
